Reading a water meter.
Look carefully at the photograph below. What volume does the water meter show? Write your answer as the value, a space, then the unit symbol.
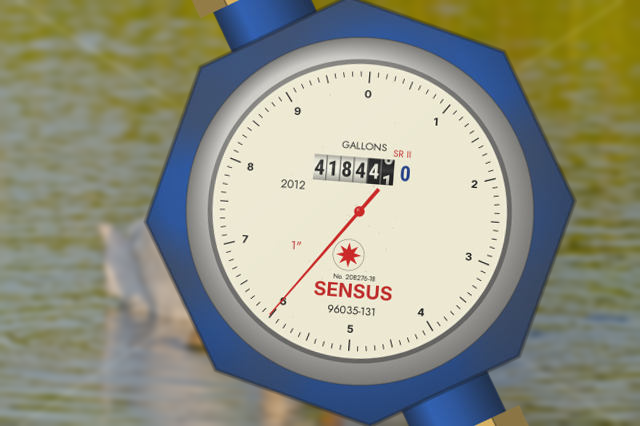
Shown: 4184406.0 gal
